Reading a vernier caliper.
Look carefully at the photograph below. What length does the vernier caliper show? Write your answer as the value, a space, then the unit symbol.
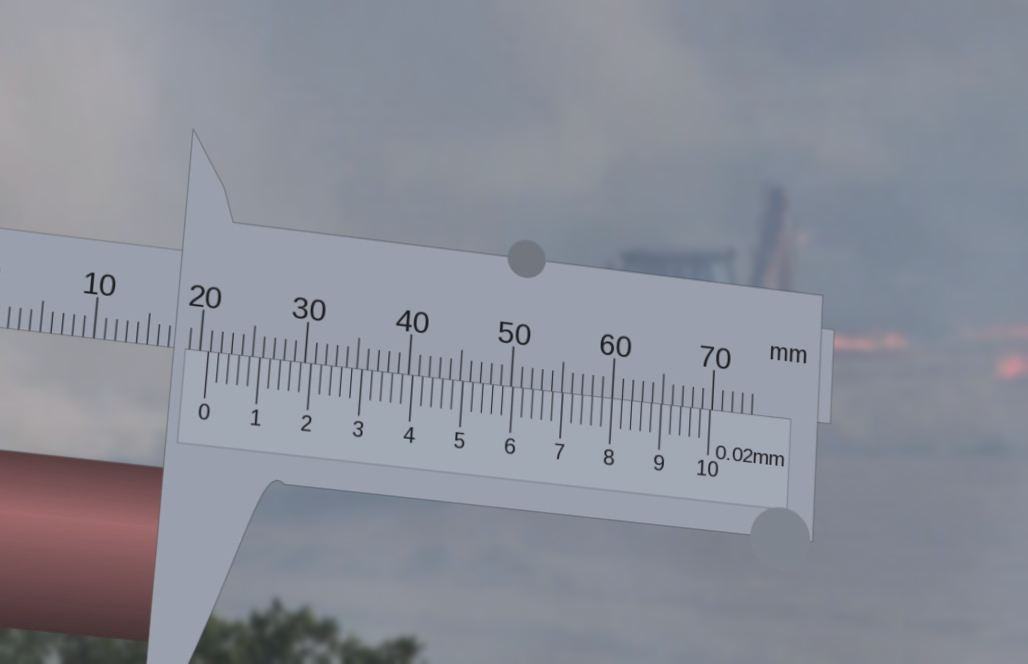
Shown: 20.8 mm
